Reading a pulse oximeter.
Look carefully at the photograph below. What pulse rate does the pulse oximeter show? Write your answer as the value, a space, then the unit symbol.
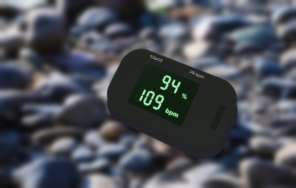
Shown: 109 bpm
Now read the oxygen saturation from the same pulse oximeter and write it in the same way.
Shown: 94 %
